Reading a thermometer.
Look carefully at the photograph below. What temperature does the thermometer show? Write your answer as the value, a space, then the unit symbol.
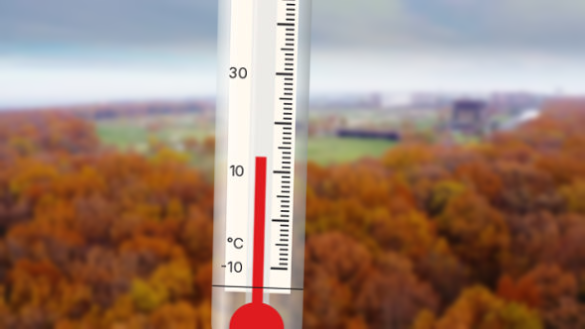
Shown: 13 °C
